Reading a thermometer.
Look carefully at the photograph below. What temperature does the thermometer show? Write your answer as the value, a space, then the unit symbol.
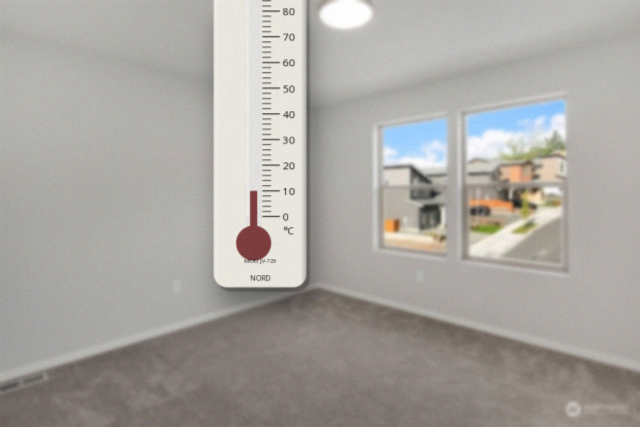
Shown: 10 °C
